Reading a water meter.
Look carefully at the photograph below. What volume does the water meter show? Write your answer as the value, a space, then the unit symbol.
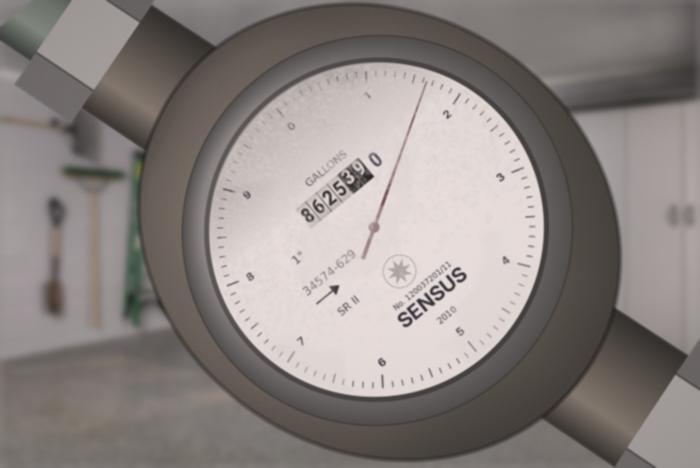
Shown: 8625391.6 gal
